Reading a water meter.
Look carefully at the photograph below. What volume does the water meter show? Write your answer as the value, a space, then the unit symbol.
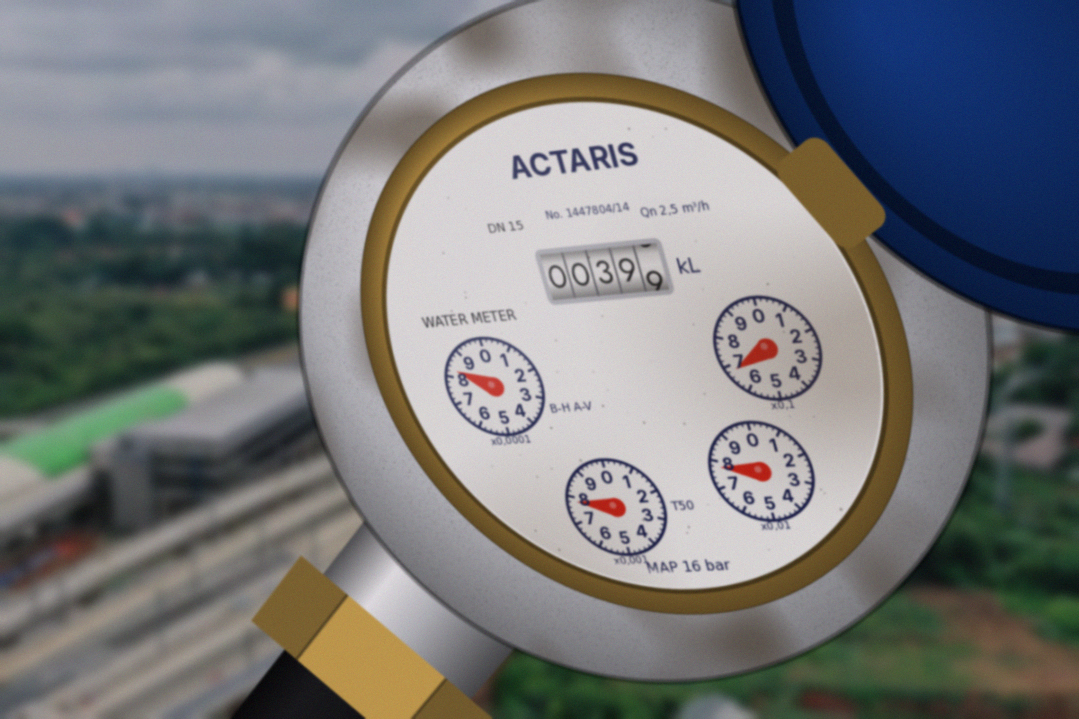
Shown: 398.6778 kL
